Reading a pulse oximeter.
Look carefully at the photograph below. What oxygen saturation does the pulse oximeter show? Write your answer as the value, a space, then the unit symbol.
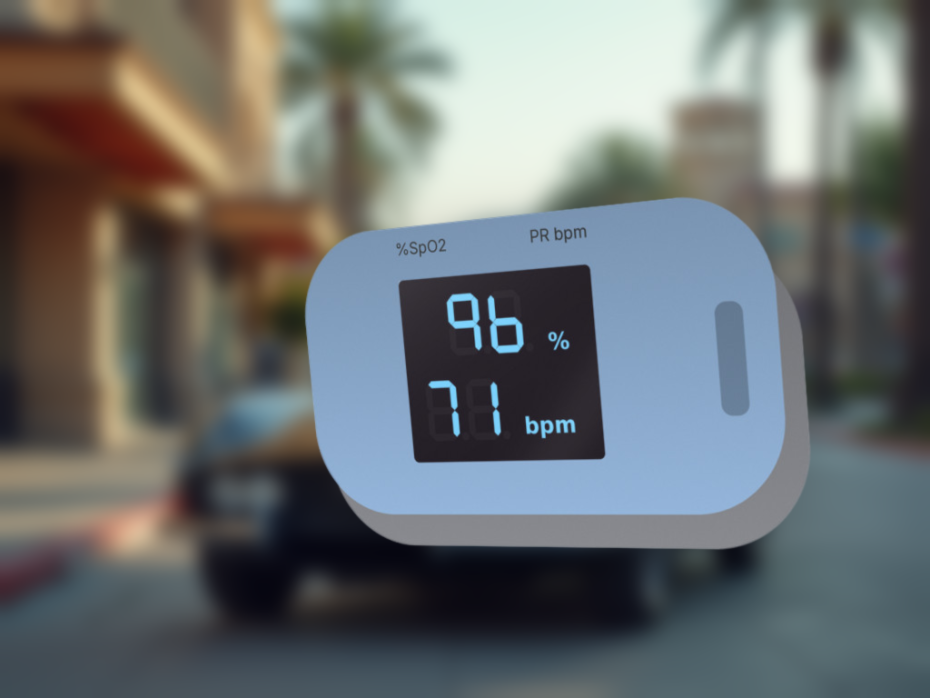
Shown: 96 %
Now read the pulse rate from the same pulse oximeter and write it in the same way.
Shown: 71 bpm
